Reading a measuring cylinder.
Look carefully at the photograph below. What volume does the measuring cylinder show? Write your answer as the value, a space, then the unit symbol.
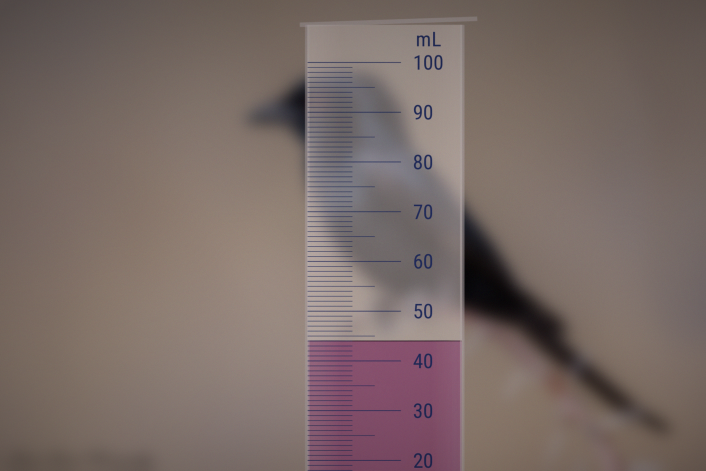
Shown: 44 mL
